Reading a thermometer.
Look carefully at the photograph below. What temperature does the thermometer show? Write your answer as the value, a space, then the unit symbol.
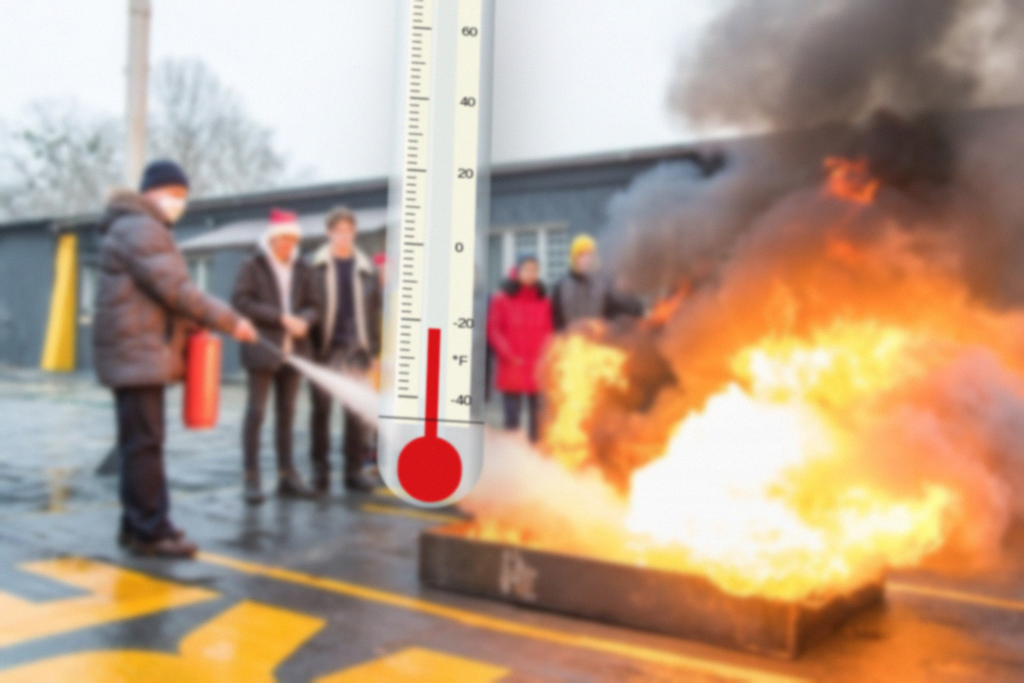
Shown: -22 °F
